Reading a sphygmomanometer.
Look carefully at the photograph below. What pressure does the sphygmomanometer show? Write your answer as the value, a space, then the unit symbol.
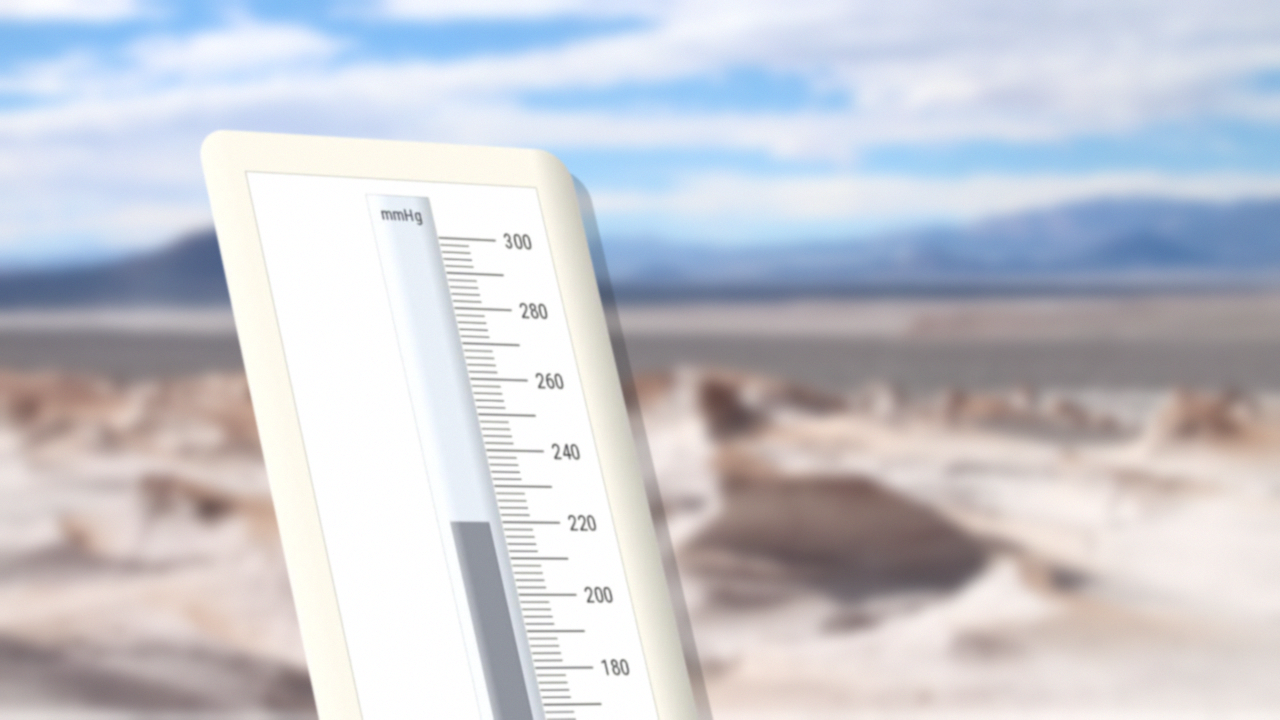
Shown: 220 mmHg
